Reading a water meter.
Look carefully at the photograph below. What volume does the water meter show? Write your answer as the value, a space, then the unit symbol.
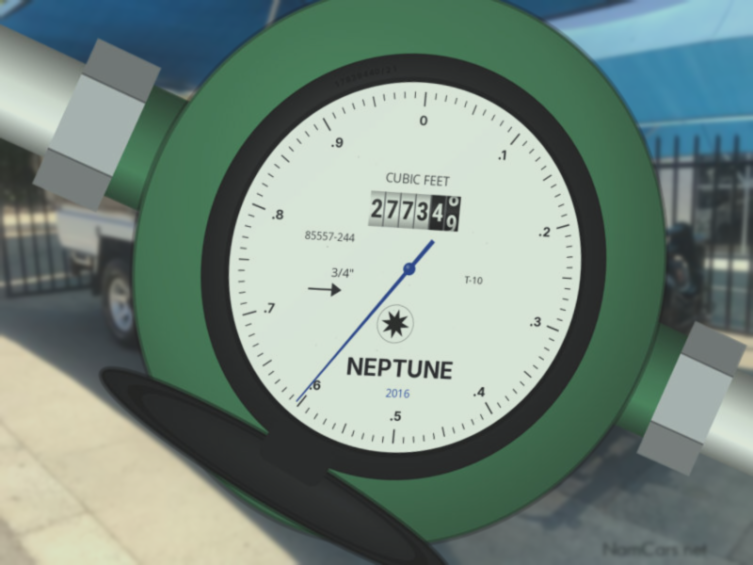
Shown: 277348.60 ft³
